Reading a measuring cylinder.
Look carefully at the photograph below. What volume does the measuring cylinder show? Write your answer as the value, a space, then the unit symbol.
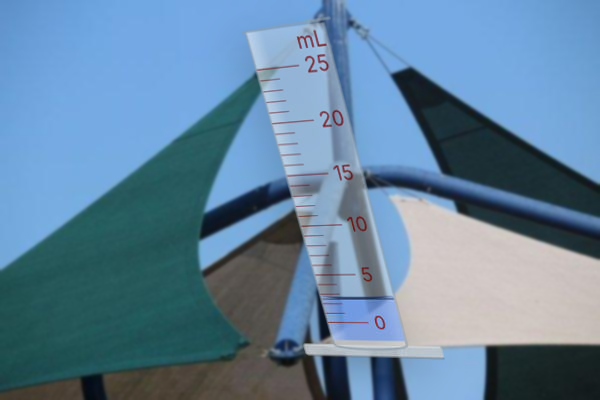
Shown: 2.5 mL
